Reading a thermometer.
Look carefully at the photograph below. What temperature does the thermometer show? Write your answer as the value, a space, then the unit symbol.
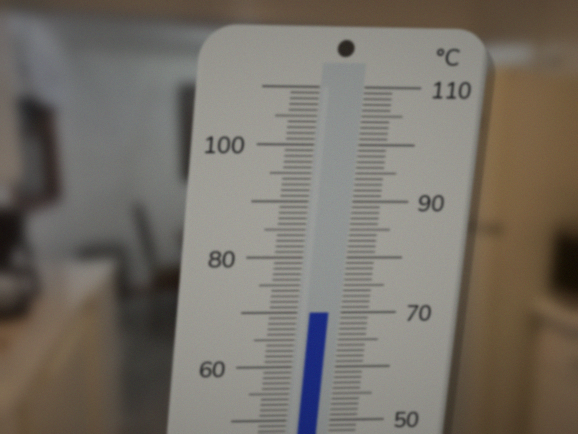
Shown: 70 °C
